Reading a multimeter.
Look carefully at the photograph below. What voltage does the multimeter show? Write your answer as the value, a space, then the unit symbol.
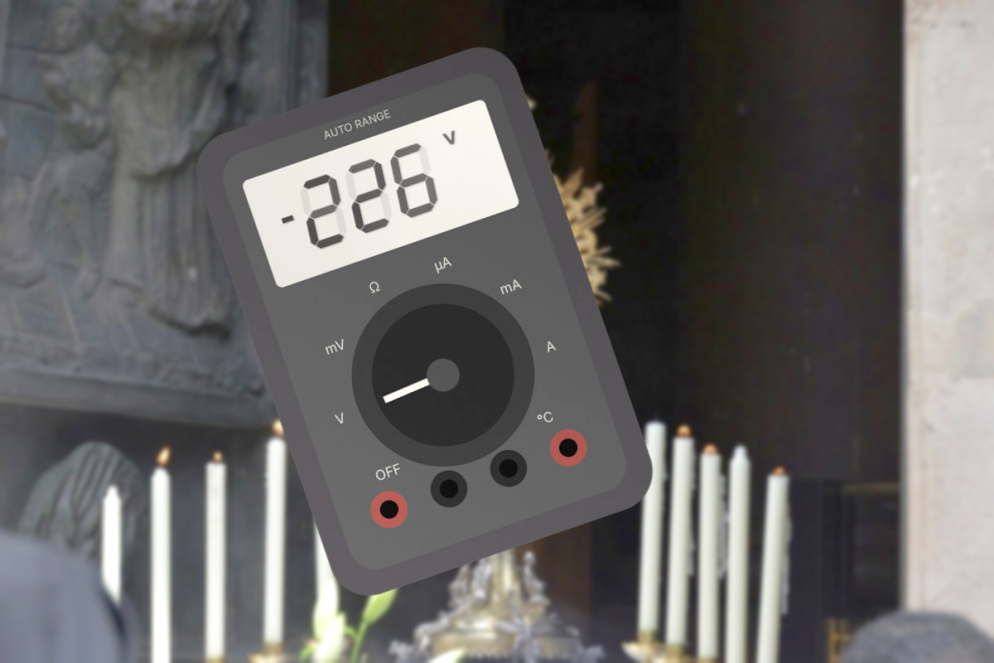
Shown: -226 V
